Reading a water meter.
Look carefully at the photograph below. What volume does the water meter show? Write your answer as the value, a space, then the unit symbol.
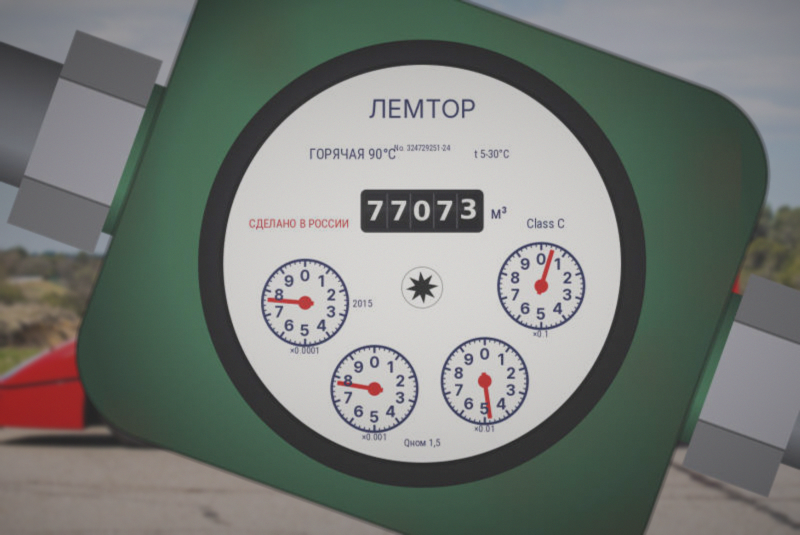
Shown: 77073.0477 m³
